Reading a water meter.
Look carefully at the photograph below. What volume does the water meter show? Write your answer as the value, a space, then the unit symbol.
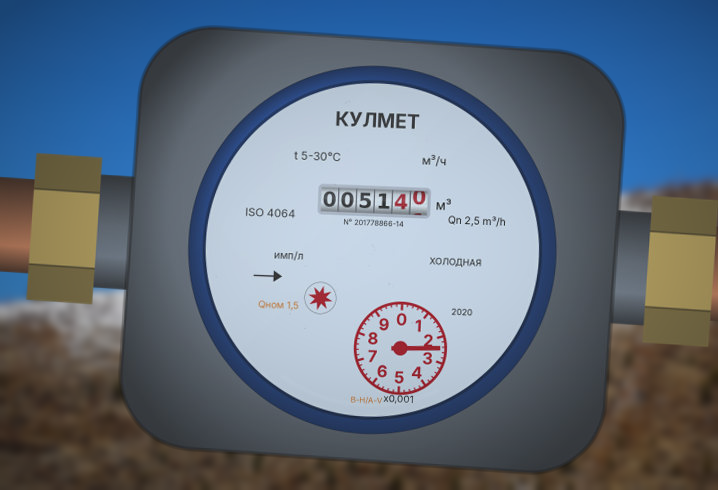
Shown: 51.402 m³
